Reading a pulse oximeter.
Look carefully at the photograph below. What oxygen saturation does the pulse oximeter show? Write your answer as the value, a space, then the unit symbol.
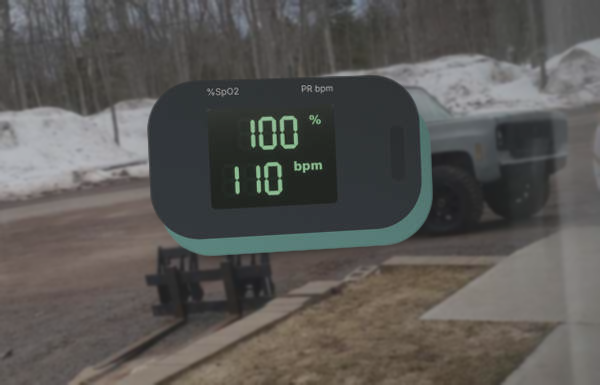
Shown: 100 %
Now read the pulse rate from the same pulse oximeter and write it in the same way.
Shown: 110 bpm
